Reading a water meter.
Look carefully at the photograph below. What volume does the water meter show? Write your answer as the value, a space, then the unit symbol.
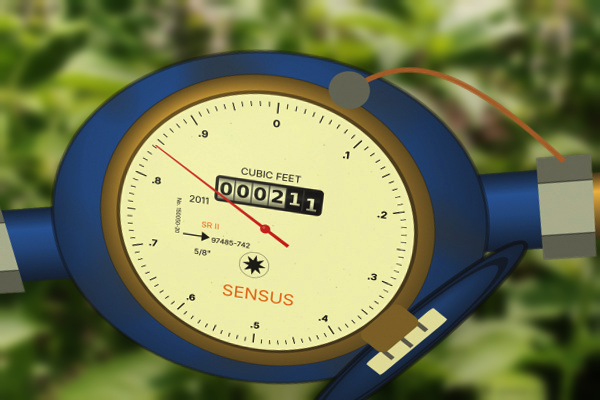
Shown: 210.84 ft³
